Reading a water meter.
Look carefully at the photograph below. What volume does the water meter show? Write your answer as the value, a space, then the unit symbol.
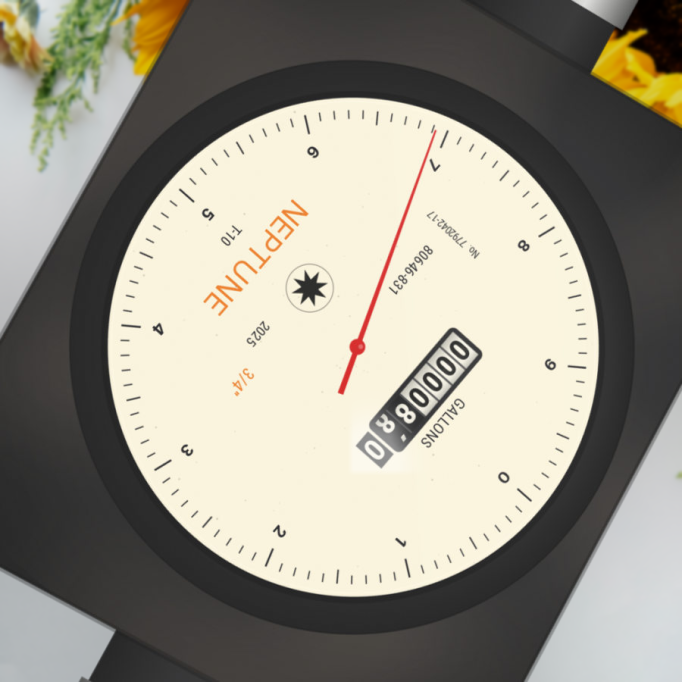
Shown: 876.9 gal
